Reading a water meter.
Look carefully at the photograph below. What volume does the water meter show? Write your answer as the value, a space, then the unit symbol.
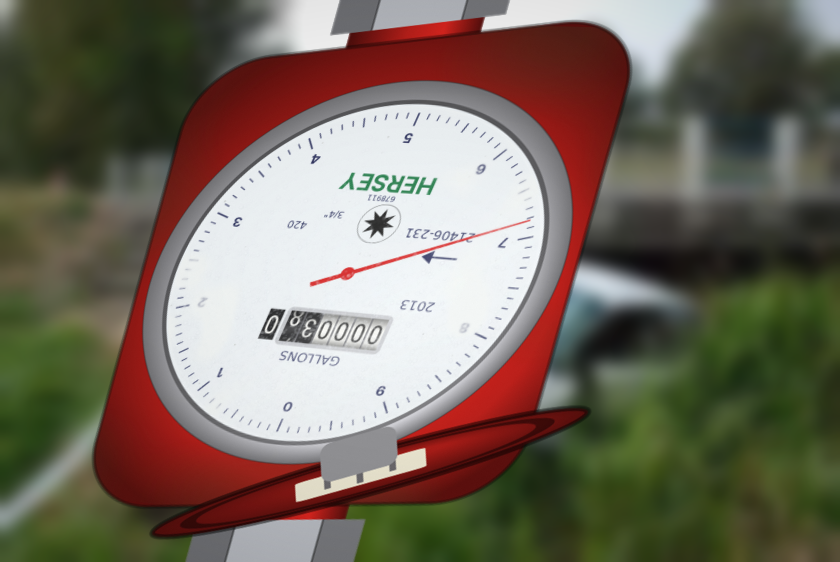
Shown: 376.8 gal
